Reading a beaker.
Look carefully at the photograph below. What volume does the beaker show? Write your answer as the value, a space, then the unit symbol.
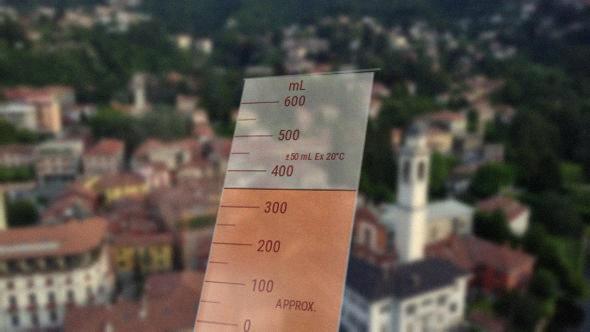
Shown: 350 mL
